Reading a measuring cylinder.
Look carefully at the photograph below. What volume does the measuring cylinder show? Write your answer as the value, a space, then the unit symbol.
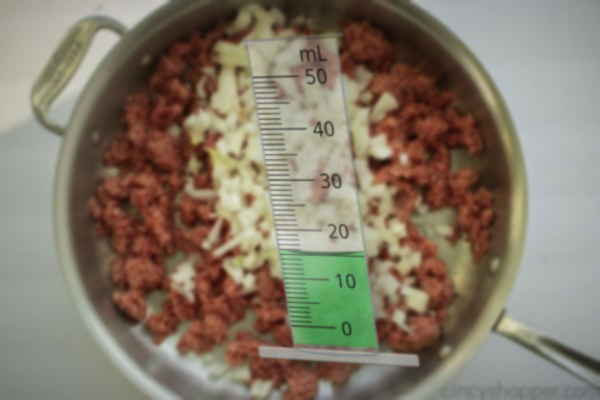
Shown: 15 mL
